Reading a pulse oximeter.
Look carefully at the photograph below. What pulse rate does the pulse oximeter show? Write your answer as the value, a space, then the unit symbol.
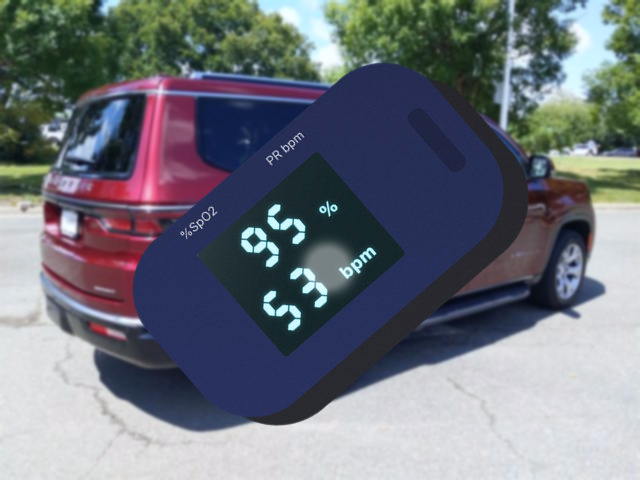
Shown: 53 bpm
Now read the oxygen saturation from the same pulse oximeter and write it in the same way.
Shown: 95 %
